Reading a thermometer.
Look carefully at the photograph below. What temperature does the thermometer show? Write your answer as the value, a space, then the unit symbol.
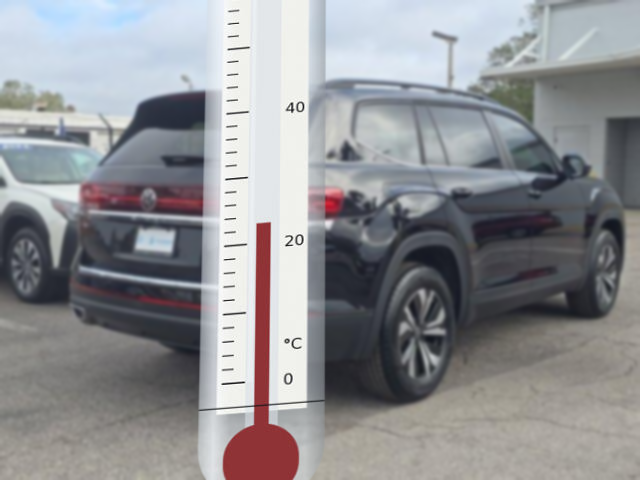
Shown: 23 °C
